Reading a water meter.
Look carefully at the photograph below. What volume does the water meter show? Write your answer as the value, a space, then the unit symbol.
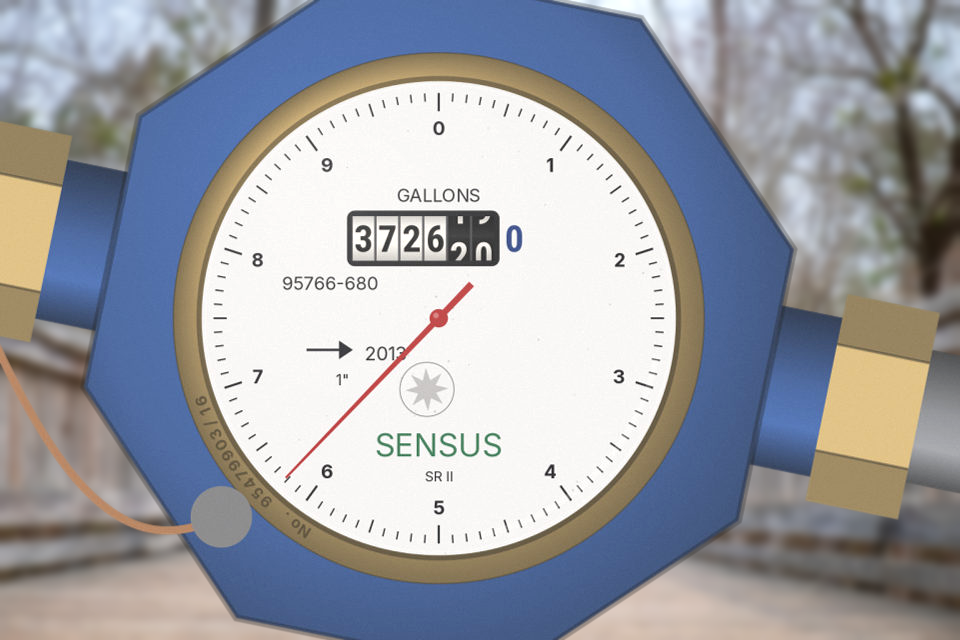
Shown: 3726196.2 gal
